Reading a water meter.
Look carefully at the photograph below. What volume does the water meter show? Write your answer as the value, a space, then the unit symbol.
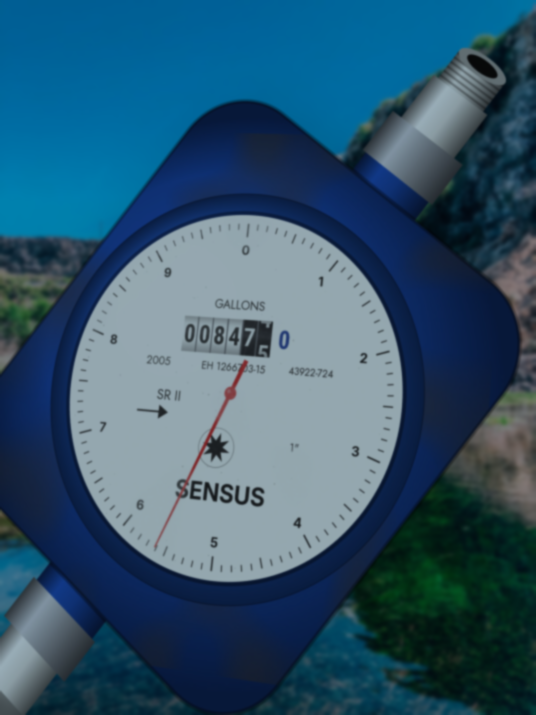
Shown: 84745.6 gal
